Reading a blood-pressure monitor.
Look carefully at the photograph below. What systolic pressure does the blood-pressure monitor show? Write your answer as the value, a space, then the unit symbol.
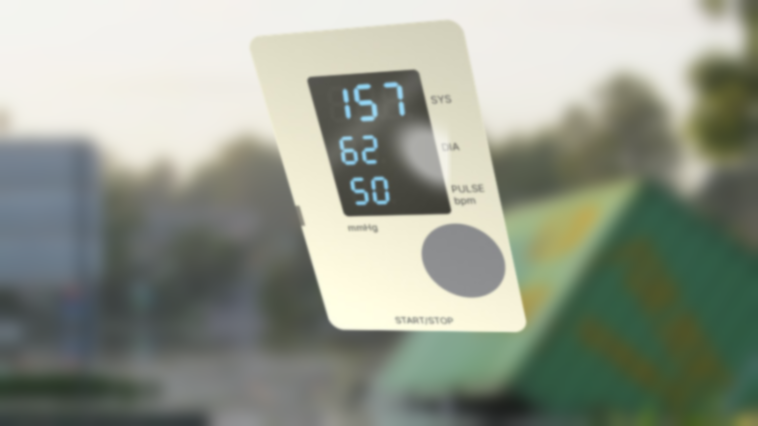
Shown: 157 mmHg
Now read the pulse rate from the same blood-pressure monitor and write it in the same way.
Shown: 50 bpm
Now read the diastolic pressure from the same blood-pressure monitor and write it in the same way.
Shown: 62 mmHg
